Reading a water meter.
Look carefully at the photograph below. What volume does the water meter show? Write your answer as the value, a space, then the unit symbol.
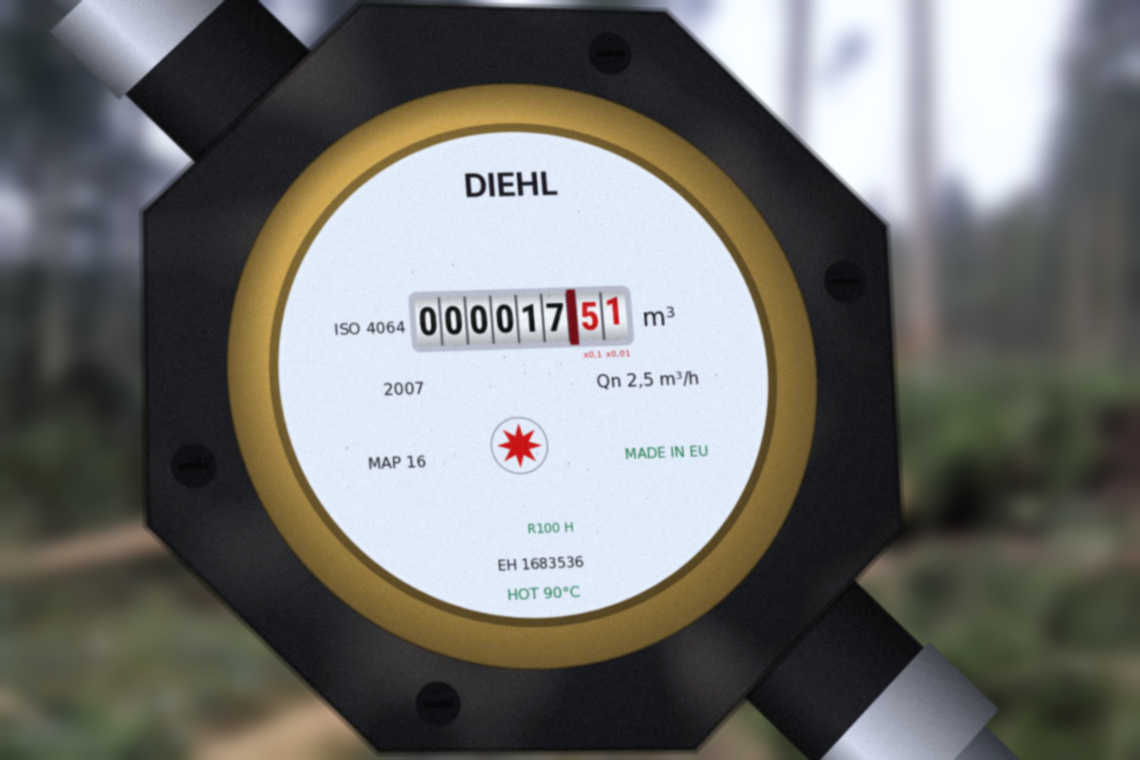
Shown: 17.51 m³
